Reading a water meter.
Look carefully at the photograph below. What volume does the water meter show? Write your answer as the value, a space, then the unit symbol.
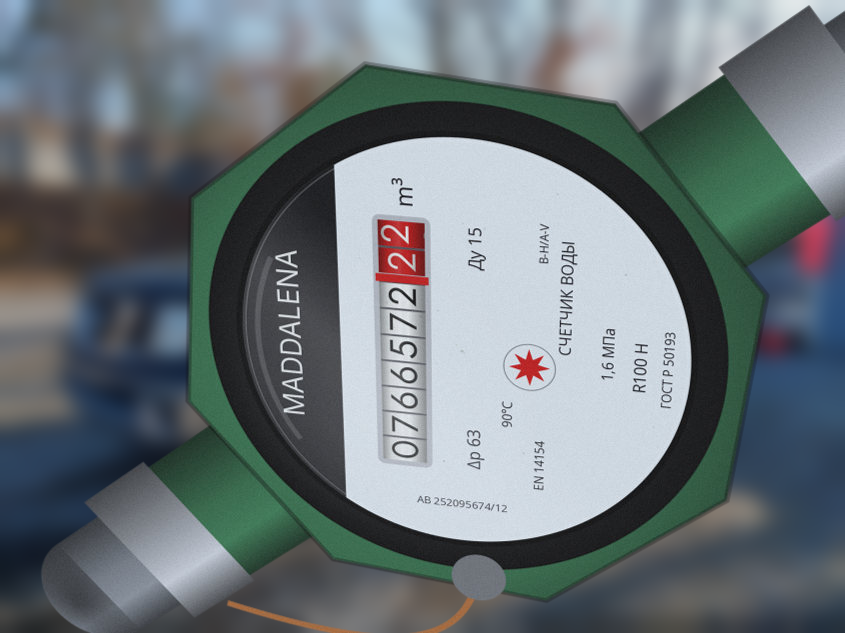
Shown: 766572.22 m³
